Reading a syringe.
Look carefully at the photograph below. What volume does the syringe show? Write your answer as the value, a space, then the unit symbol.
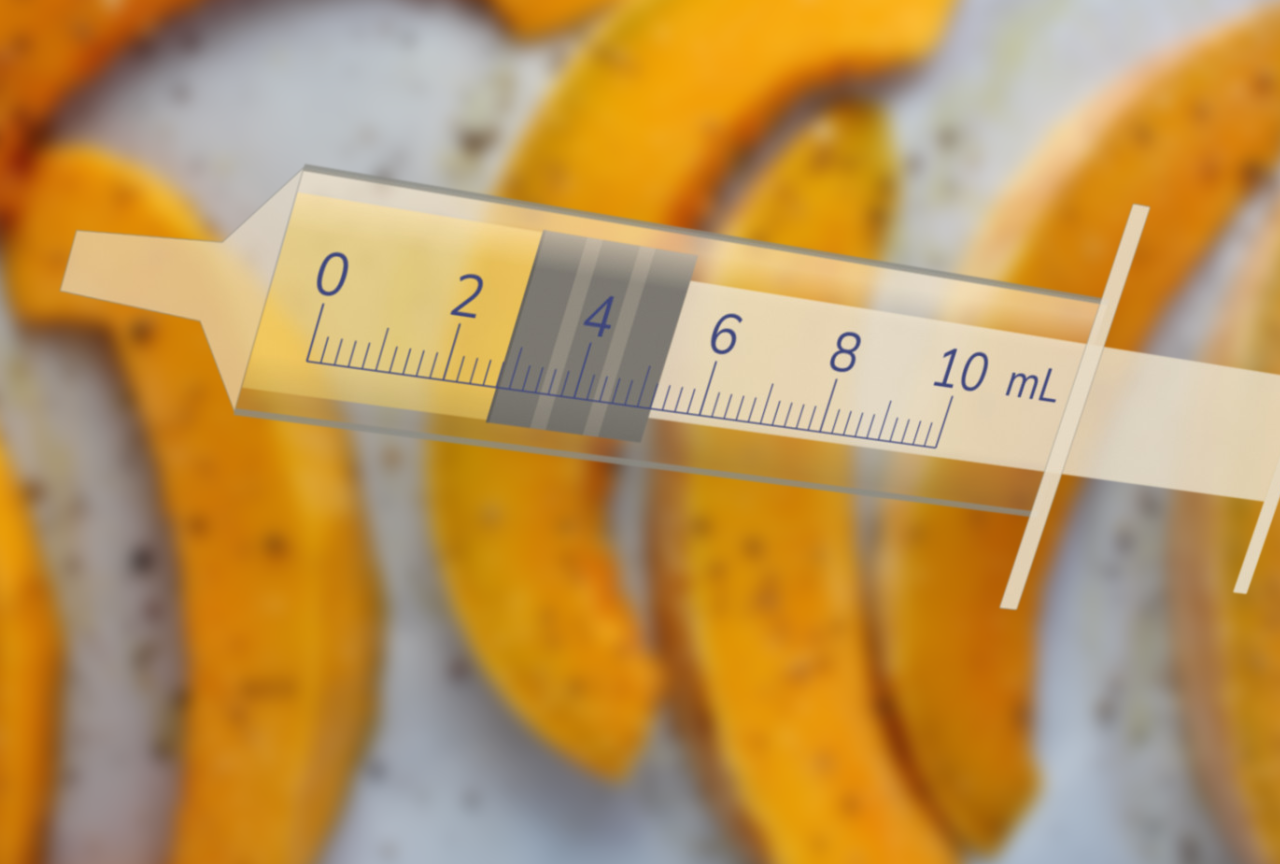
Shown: 2.8 mL
